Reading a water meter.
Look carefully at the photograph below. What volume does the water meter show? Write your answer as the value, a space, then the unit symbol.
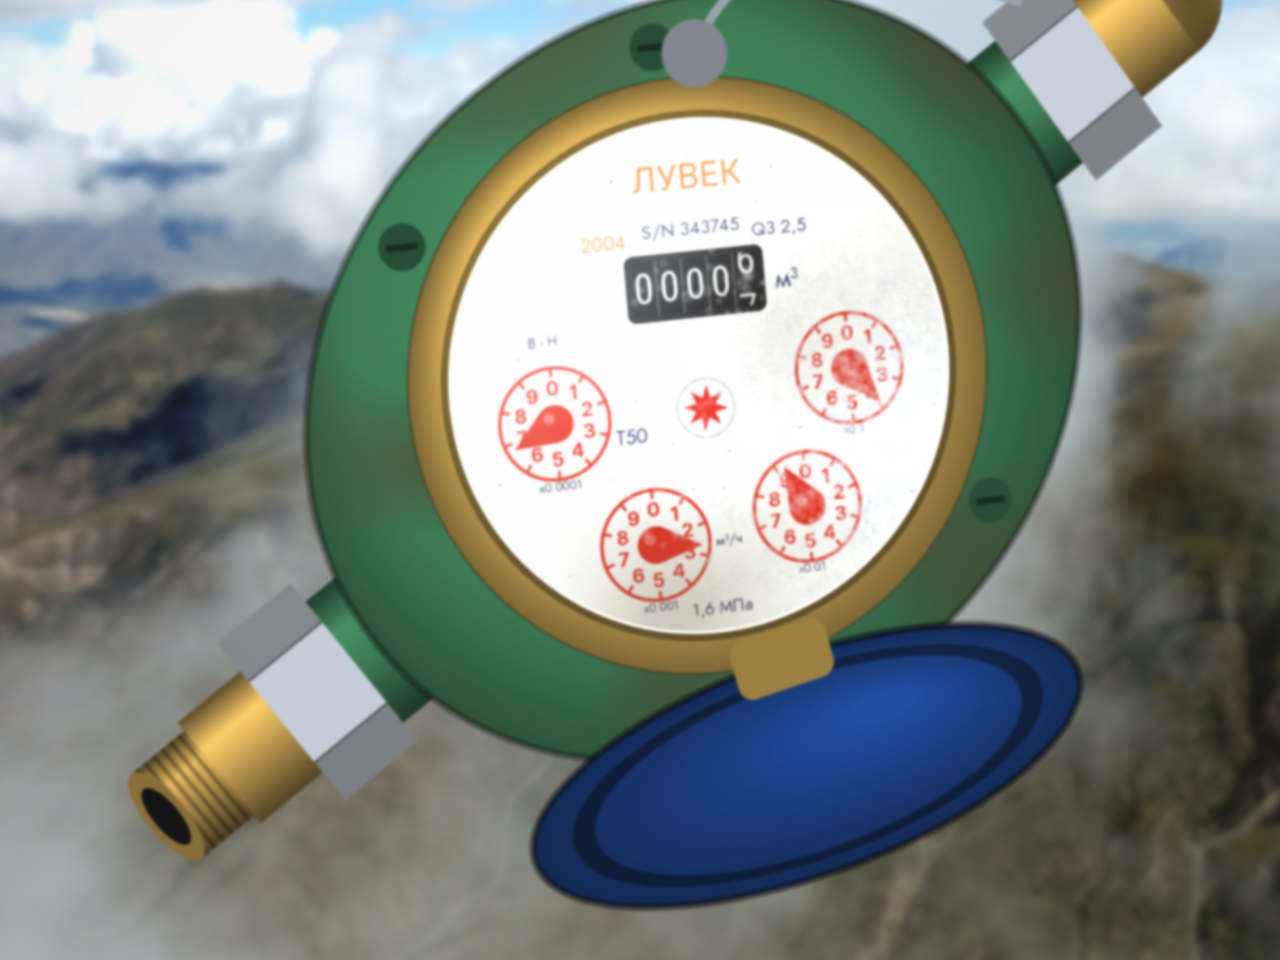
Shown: 6.3926 m³
